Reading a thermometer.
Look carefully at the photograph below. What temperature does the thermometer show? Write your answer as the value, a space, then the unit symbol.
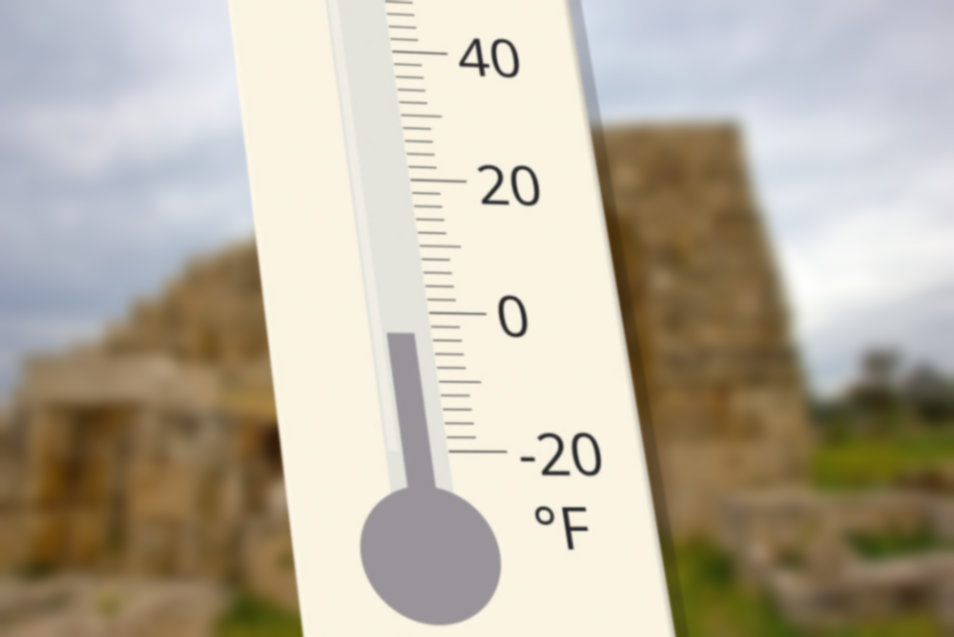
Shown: -3 °F
